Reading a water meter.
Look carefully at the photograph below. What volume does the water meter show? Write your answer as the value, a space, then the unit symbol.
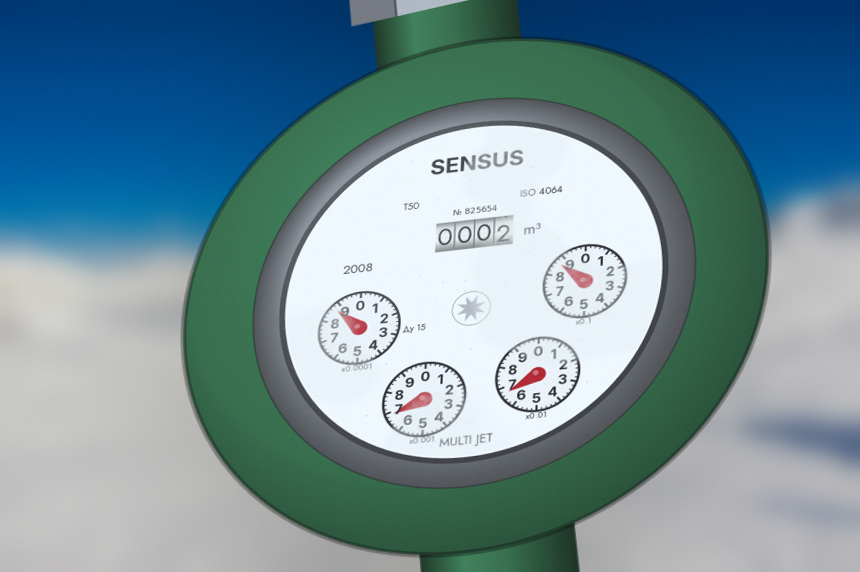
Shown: 1.8668 m³
